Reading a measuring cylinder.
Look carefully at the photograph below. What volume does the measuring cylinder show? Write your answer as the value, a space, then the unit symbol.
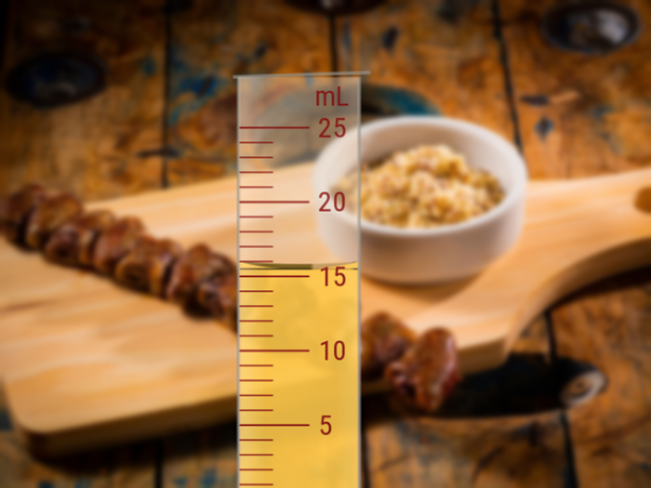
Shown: 15.5 mL
